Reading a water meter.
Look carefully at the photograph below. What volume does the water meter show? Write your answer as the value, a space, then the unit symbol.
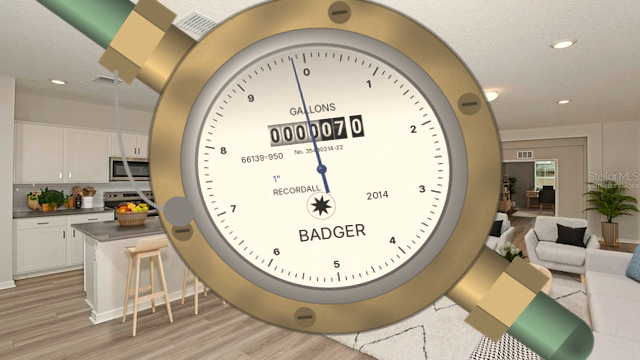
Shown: 69.8 gal
